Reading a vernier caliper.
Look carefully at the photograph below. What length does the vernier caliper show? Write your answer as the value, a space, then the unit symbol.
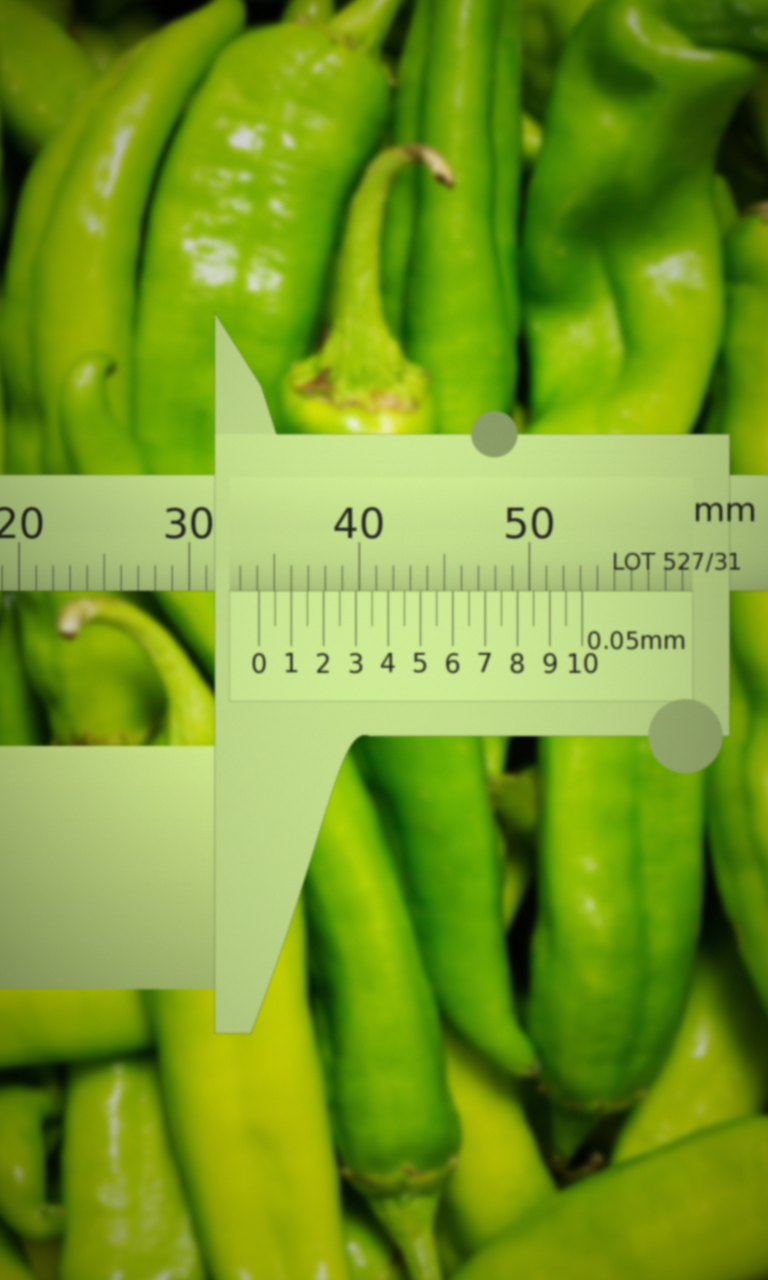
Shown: 34.1 mm
